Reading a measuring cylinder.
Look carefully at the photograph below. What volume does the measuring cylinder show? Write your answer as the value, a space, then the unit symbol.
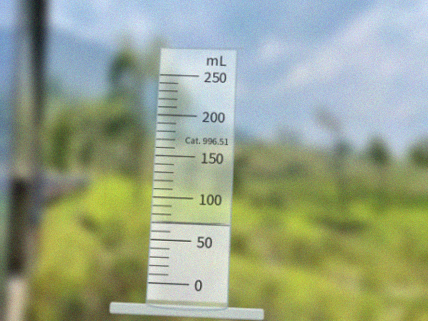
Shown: 70 mL
